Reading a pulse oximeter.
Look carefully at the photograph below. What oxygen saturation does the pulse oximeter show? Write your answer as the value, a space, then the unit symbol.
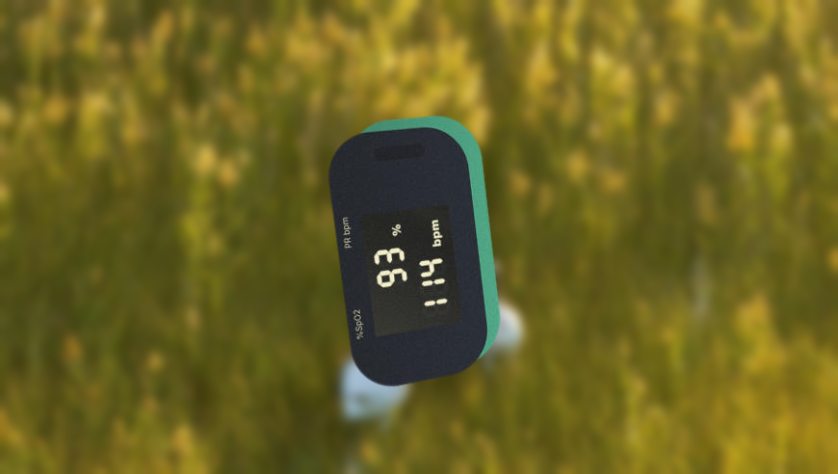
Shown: 93 %
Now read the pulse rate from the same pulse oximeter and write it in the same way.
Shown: 114 bpm
